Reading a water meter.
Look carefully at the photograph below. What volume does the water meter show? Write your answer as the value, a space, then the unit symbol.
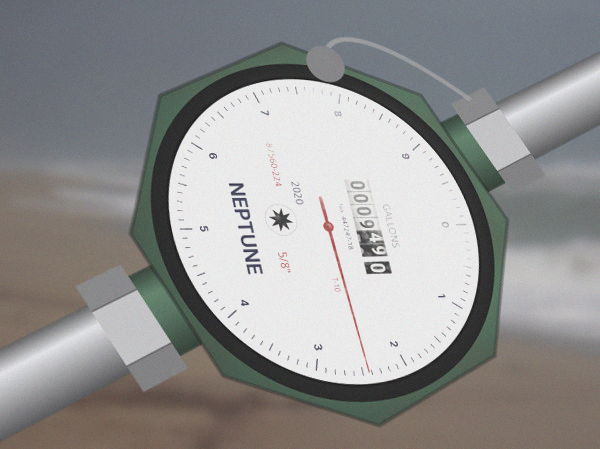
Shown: 9492.4 gal
